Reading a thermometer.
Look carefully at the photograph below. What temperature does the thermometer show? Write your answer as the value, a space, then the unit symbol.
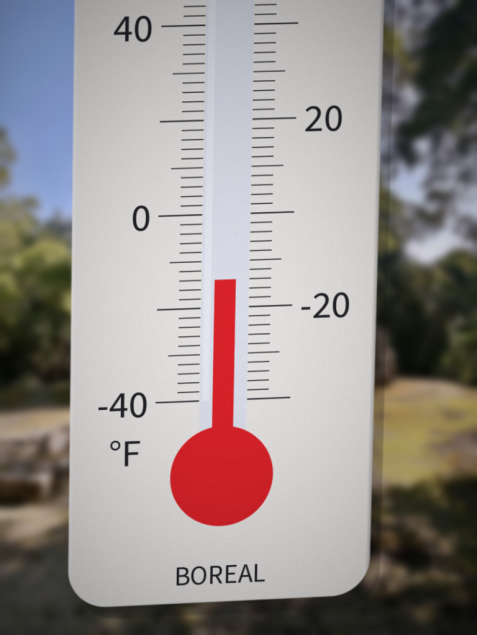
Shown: -14 °F
